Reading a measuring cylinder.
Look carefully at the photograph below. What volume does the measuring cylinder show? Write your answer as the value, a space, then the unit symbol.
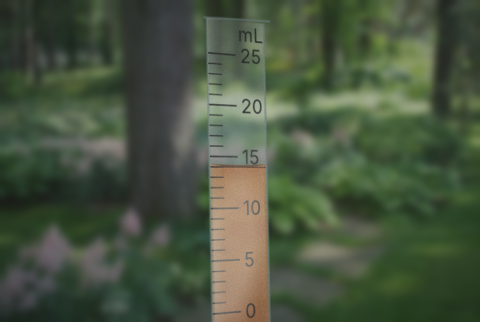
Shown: 14 mL
